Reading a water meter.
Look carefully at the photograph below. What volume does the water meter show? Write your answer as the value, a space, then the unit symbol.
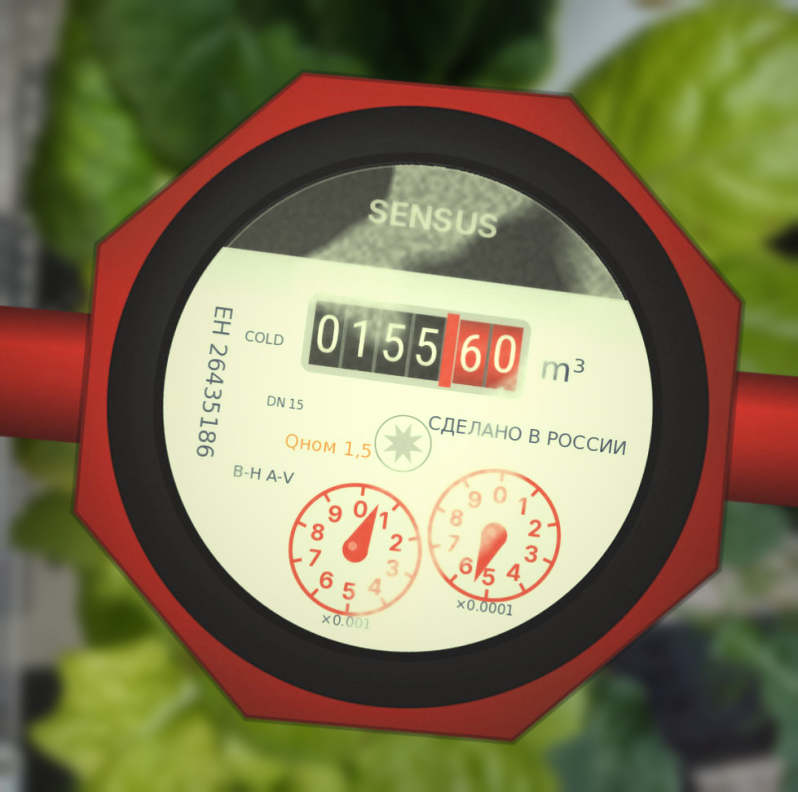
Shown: 155.6005 m³
